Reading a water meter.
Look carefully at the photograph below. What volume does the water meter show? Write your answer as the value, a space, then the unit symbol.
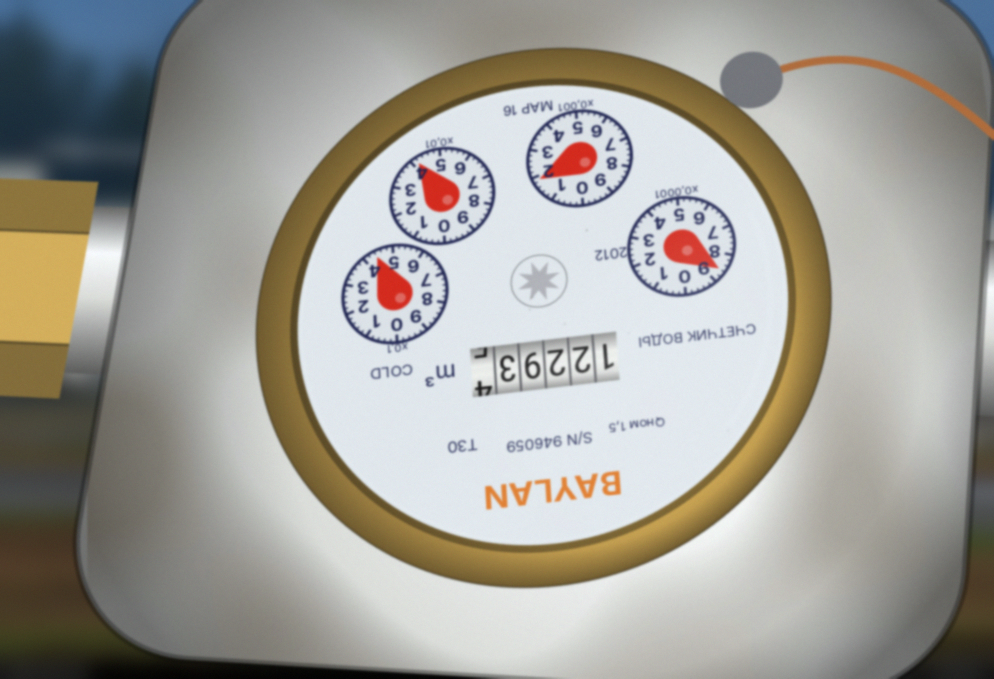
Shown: 122934.4418 m³
